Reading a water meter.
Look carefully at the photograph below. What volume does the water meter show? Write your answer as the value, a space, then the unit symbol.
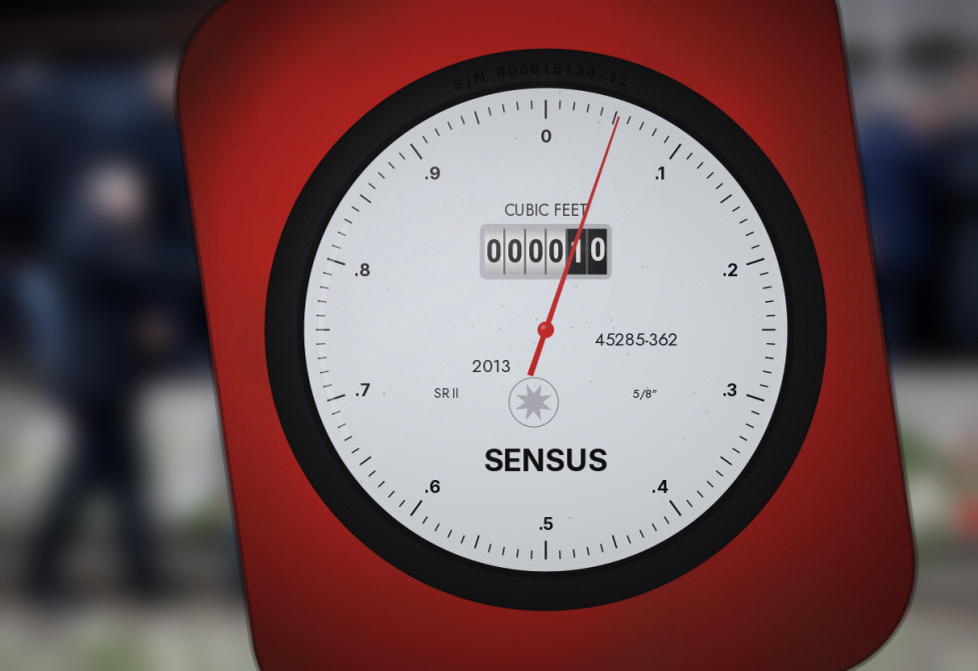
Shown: 10.05 ft³
